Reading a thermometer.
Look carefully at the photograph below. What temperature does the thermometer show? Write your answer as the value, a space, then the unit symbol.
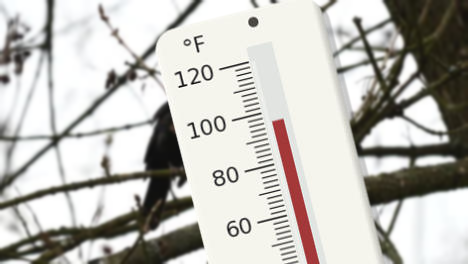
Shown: 96 °F
